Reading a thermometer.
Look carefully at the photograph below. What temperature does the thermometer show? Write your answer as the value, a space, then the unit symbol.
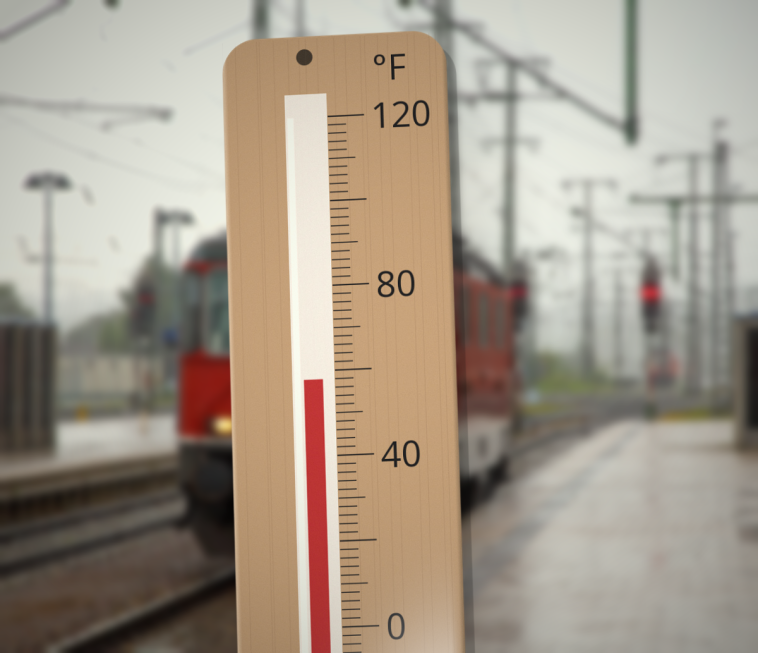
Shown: 58 °F
